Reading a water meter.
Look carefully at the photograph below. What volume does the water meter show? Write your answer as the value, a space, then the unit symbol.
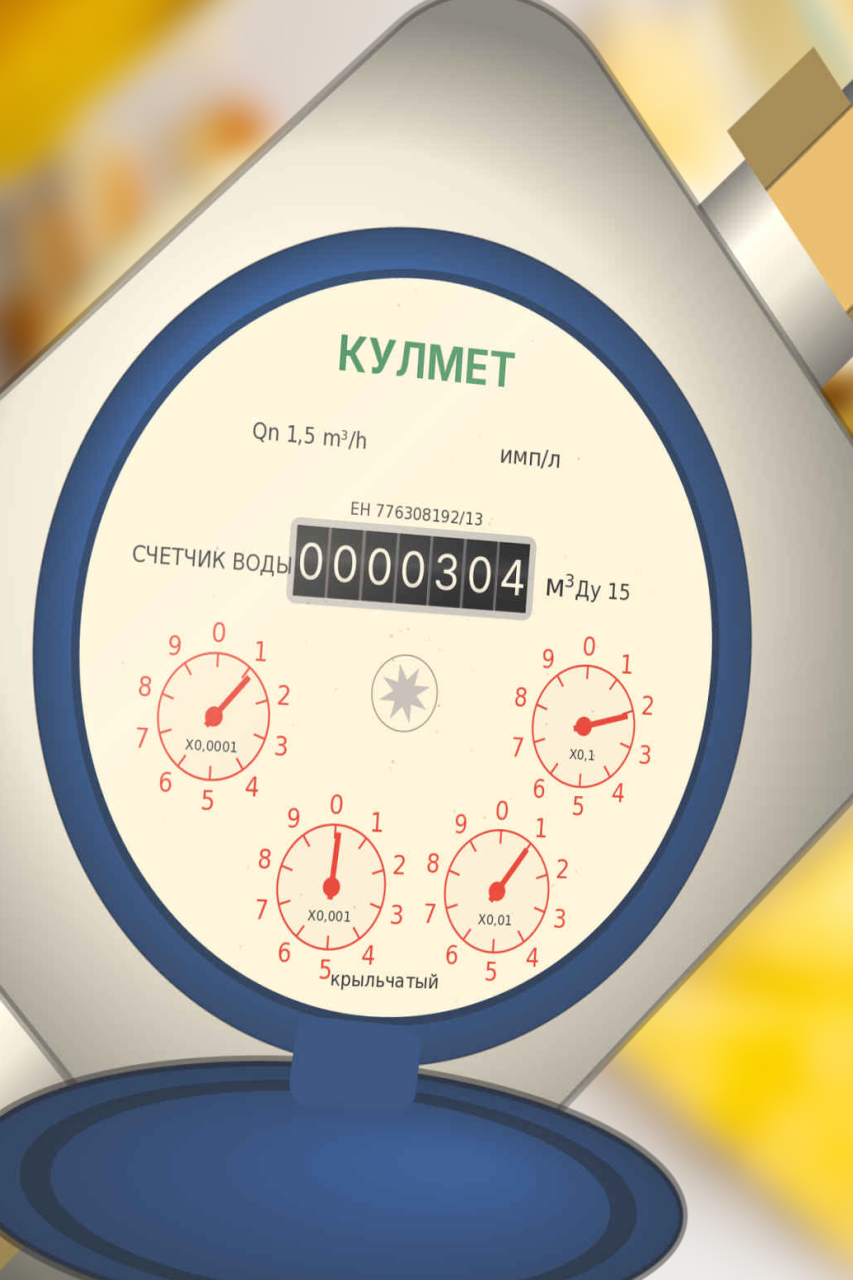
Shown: 304.2101 m³
